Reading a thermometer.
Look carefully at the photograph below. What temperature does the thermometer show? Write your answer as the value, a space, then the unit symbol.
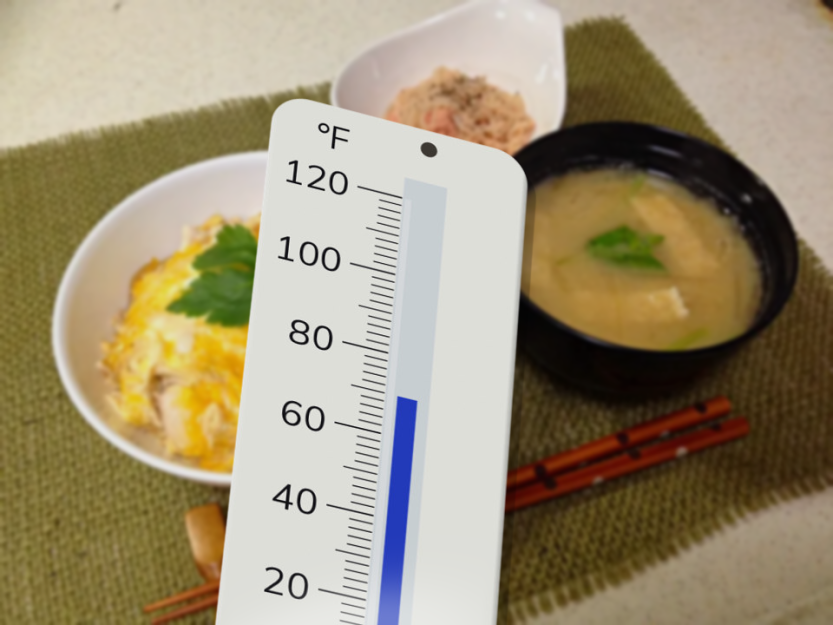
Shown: 70 °F
